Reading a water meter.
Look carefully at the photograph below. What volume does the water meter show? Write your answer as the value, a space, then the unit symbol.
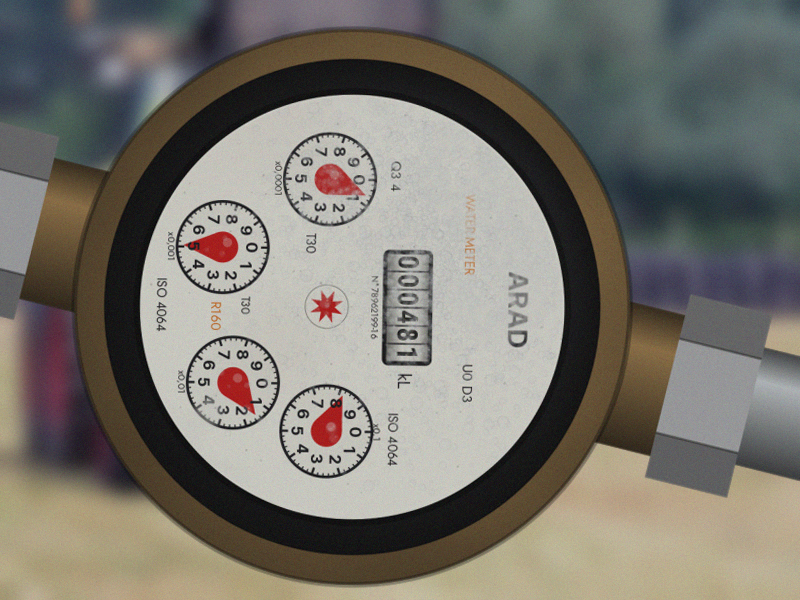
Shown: 481.8150 kL
